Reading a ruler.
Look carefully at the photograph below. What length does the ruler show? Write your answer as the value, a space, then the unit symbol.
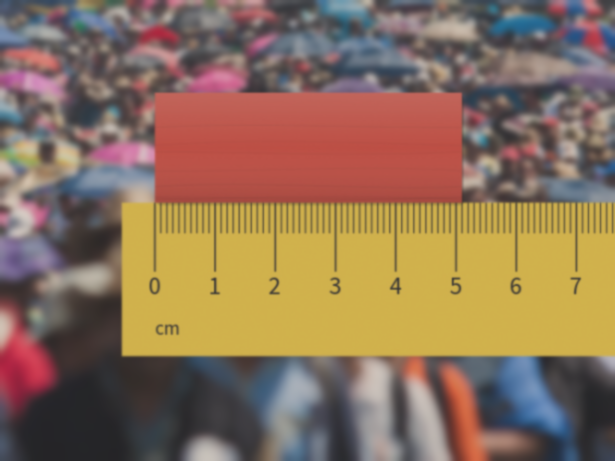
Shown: 5.1 cm
